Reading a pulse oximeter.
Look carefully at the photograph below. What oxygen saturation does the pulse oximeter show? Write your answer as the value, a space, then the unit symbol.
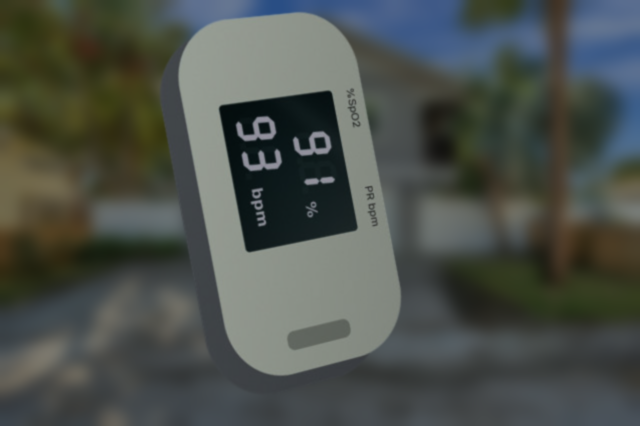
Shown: 91 %
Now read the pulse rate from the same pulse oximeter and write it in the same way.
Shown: 93 bpm
